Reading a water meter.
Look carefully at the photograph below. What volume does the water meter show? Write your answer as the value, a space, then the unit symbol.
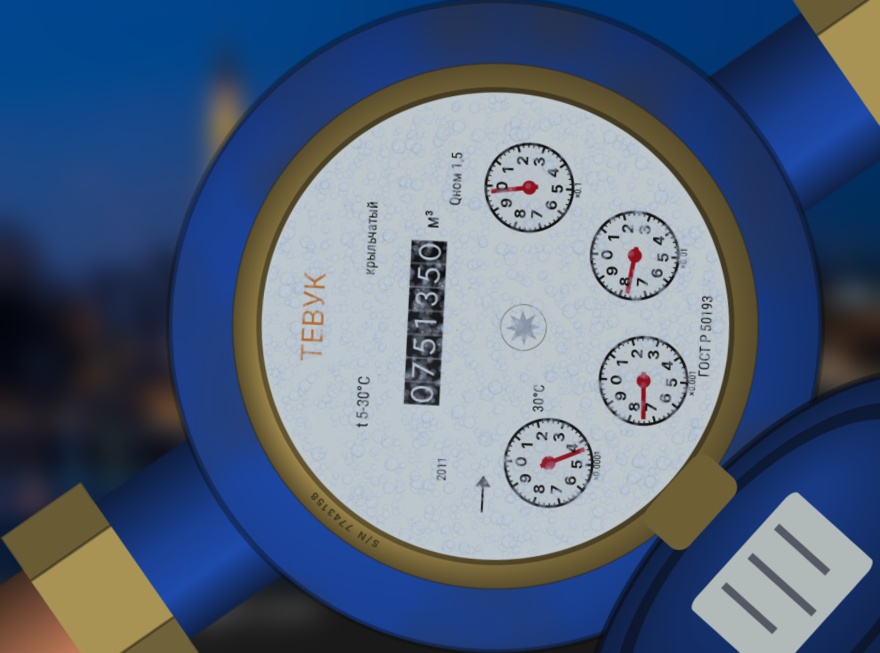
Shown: 751349.9774 m³
